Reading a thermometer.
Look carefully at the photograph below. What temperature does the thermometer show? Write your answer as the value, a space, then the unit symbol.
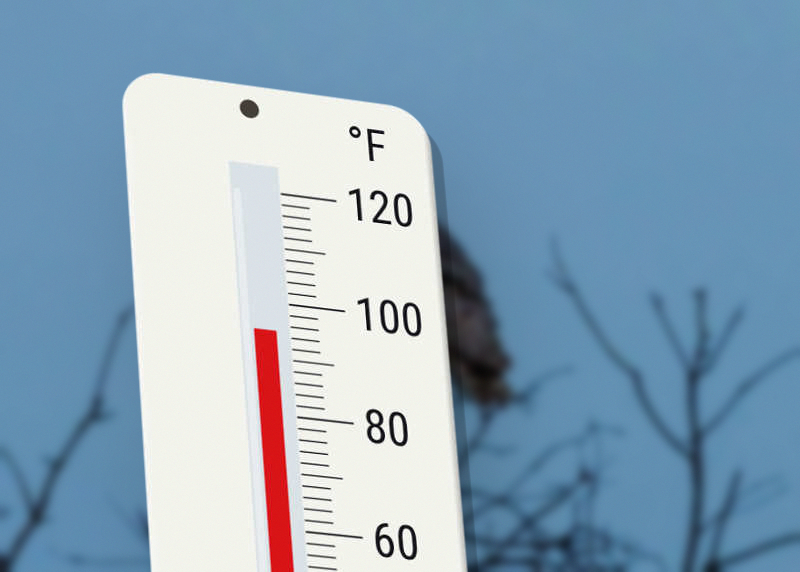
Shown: 95 °F
